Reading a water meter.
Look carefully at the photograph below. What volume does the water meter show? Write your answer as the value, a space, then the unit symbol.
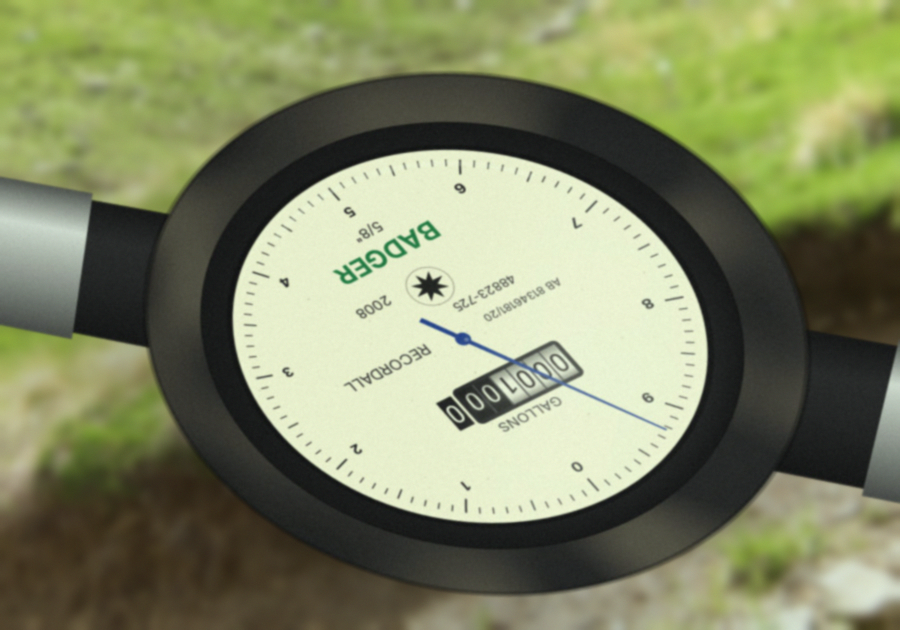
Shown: 999.2 gal
